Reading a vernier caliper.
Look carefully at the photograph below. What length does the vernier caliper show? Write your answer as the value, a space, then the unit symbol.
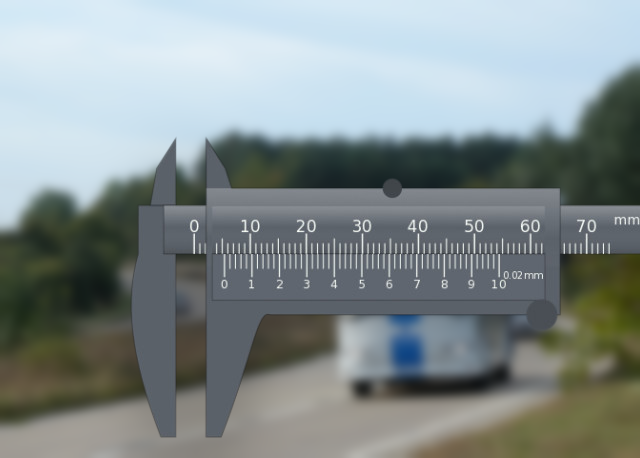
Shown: 5.4 mm
